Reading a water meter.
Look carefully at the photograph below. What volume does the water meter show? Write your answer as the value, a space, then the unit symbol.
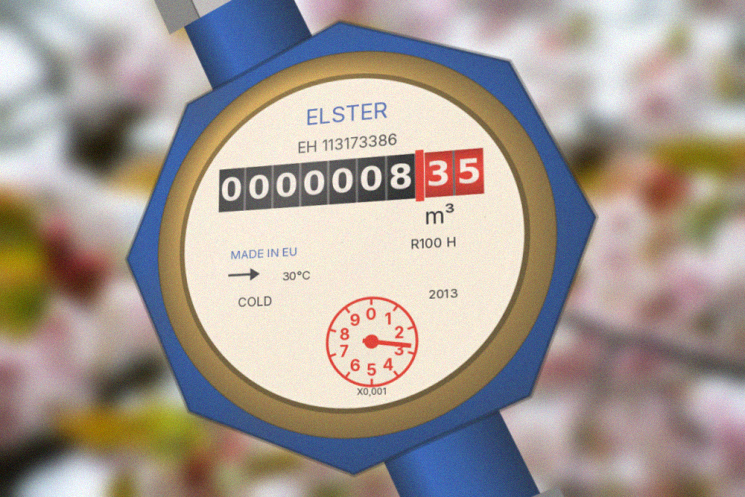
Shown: 8.352 m³
